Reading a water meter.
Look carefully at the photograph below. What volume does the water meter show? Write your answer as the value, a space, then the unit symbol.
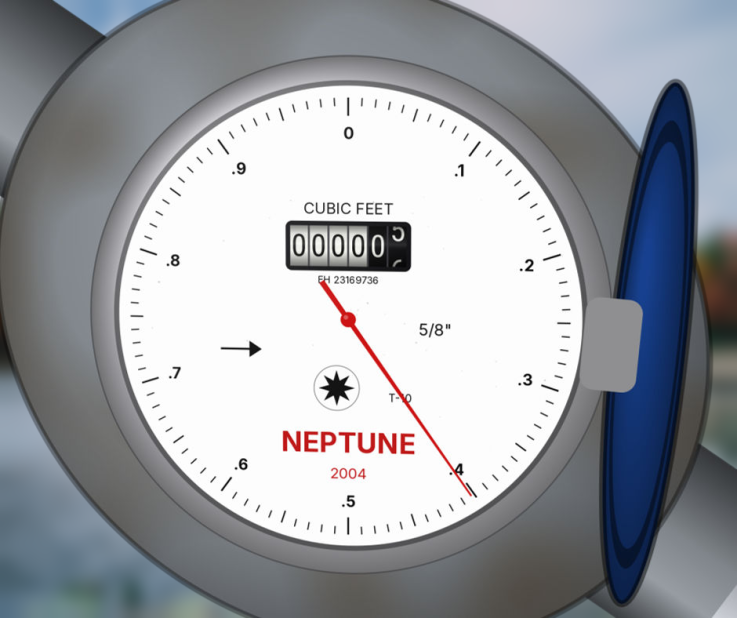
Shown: 5.40 ft³
